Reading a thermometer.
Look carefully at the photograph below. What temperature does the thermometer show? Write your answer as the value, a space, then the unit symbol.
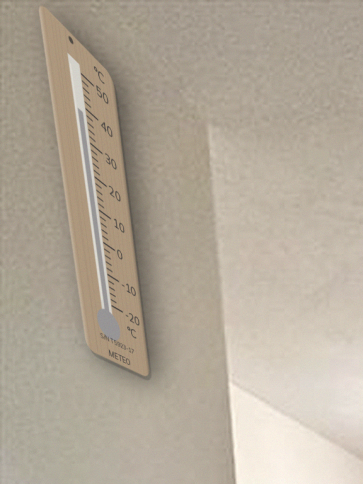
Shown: 38 °C
